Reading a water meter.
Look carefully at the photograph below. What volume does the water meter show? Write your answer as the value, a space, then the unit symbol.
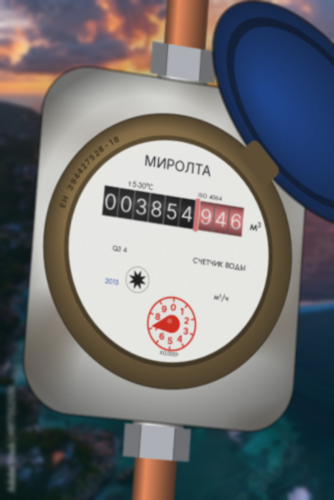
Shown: 3854.9467 m³
